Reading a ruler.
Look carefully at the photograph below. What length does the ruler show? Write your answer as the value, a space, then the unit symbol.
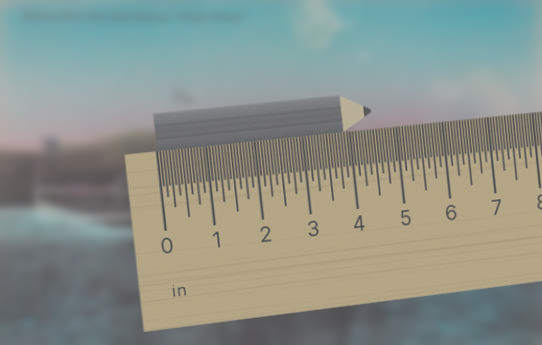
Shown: 4.5 in
